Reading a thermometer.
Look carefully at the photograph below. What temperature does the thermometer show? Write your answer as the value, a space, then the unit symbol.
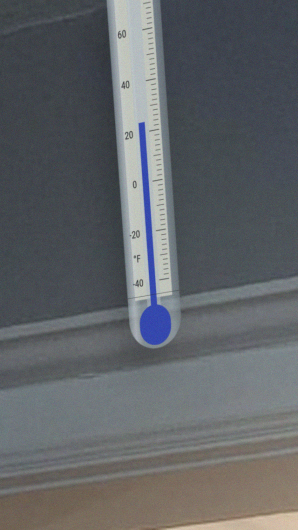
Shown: 24 °F
